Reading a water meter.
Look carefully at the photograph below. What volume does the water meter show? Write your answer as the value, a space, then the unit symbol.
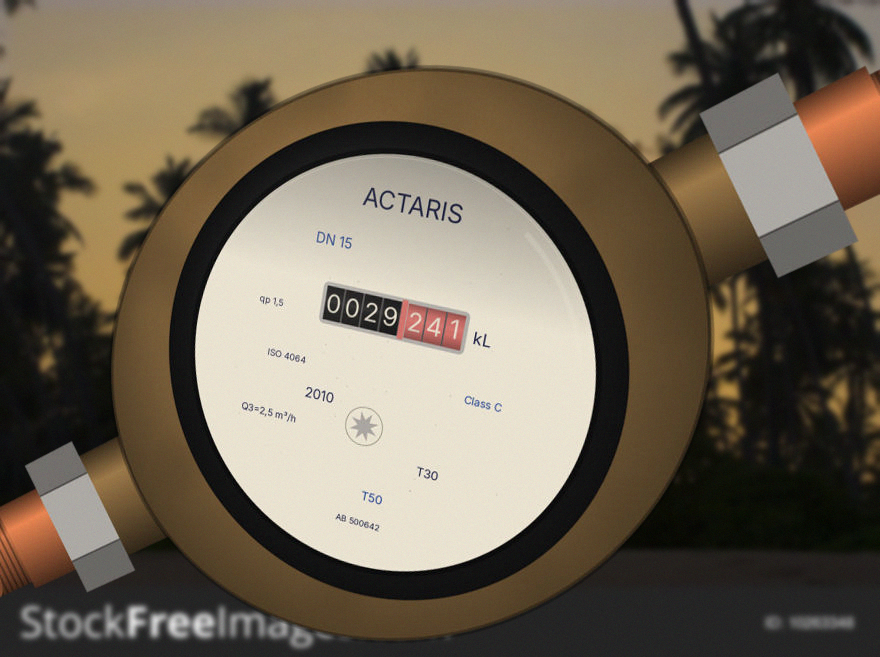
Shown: 29.241 kL
